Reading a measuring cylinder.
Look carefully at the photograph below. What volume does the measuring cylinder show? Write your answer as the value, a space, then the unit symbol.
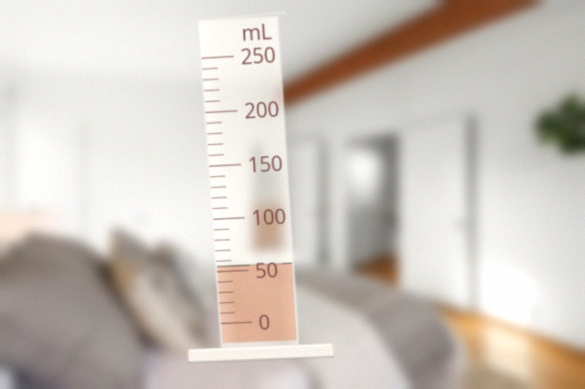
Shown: 55 mL
